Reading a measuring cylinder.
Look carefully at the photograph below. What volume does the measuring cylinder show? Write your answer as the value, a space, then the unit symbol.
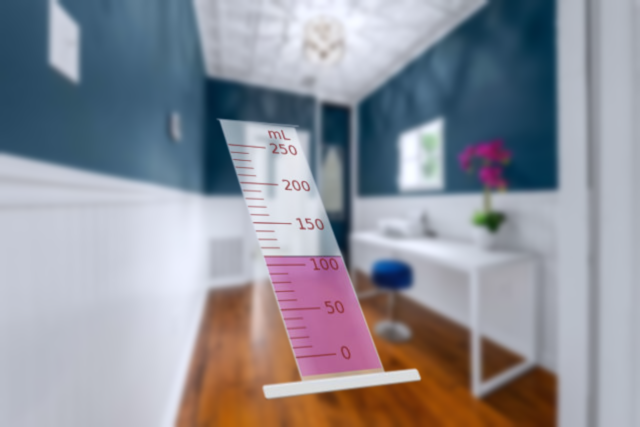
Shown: 110 mL
